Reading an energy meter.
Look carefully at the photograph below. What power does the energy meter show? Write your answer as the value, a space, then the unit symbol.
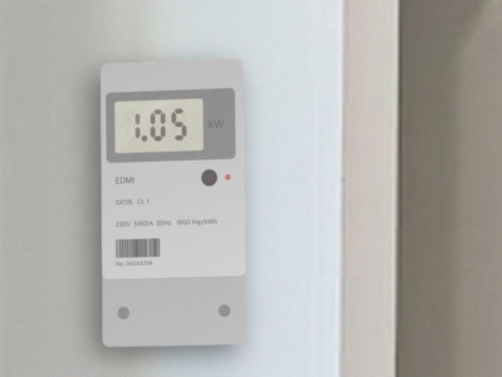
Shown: 1.05 kW
